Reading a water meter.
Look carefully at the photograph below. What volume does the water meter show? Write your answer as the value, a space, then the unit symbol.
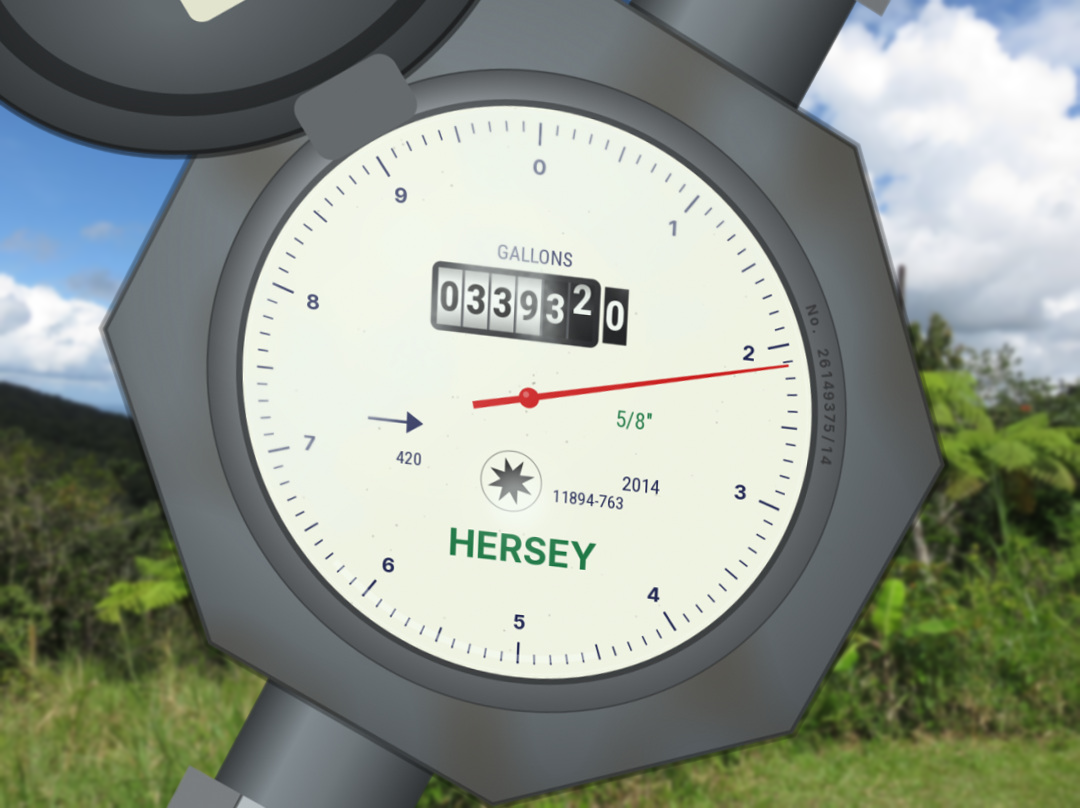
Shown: 339322.1 gal
